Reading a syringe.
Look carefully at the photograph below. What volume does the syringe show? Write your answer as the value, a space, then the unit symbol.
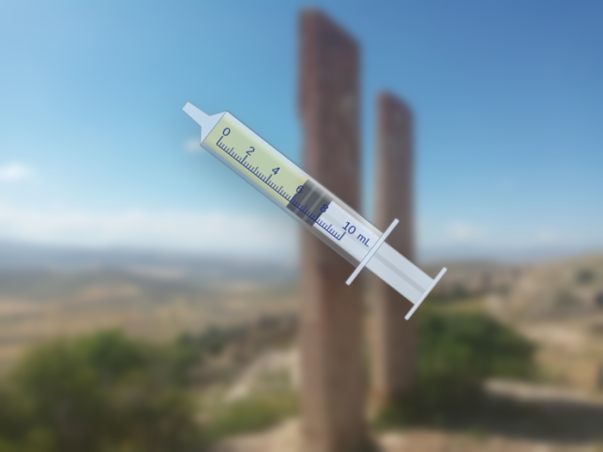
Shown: 6 mL
